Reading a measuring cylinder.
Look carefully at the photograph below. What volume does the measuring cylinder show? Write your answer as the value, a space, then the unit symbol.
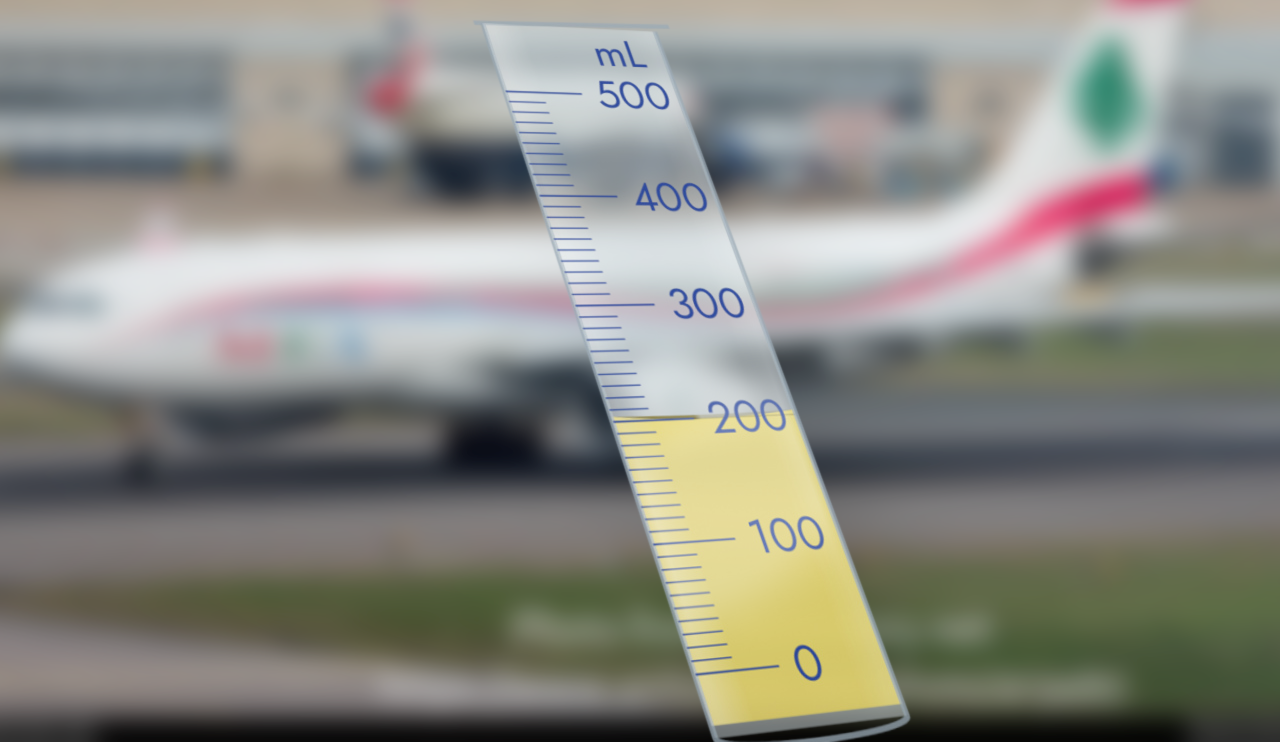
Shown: 200 mL
